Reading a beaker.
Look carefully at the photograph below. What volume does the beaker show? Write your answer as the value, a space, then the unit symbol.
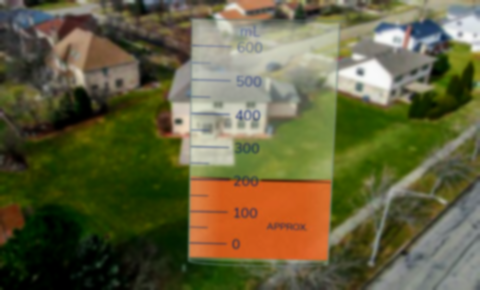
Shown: 200 mL
